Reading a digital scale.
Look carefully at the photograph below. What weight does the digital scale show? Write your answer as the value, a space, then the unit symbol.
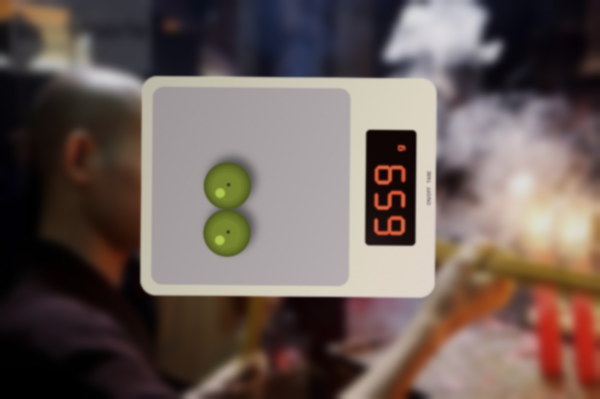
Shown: 659 g
